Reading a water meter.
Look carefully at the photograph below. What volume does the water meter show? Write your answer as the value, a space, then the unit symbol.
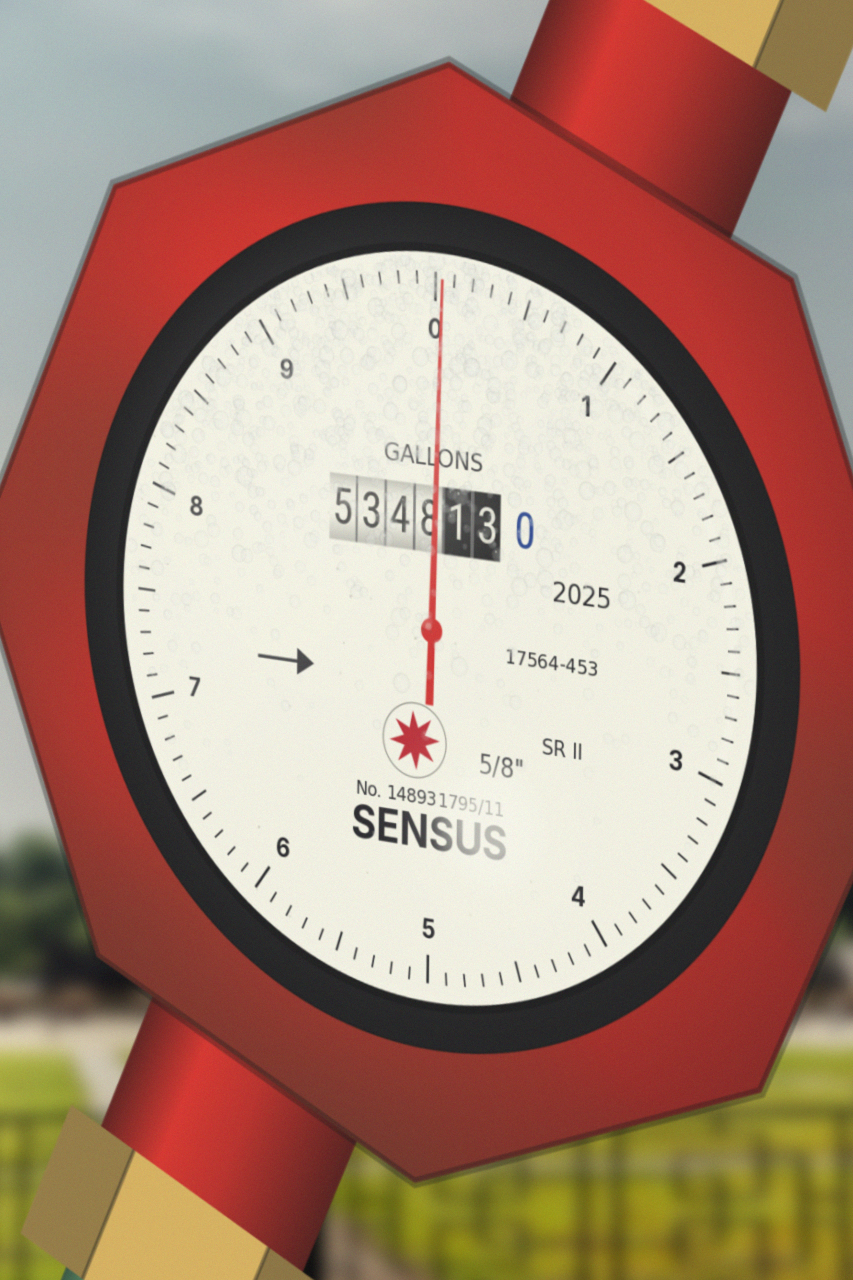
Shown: 5348130.0 gal
